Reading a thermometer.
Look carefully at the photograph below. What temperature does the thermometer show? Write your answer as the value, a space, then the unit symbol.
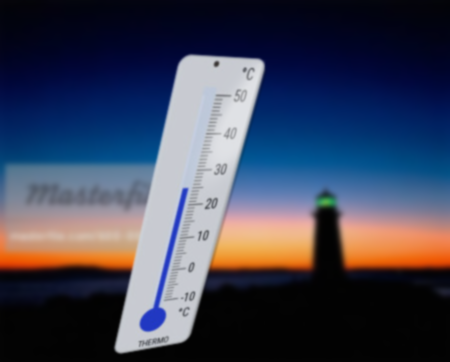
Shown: 25 °C
